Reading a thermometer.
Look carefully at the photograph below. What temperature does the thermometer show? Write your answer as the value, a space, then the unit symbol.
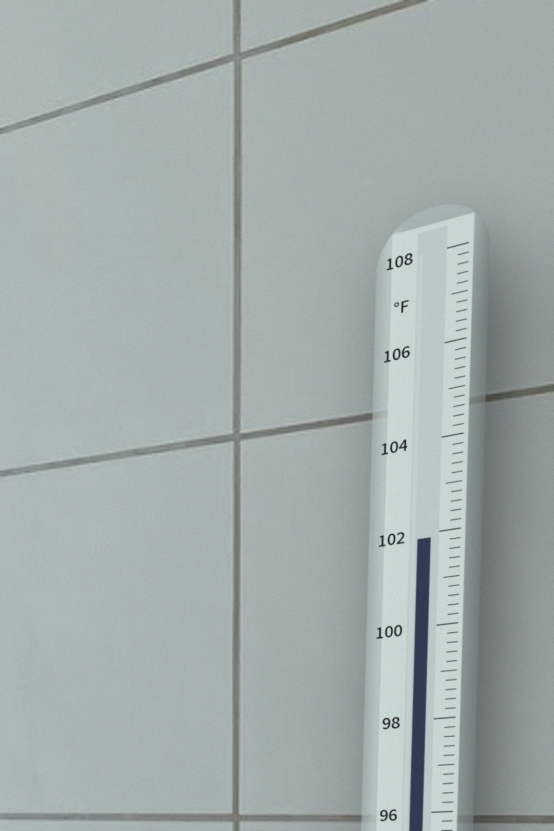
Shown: 101.9 °F
